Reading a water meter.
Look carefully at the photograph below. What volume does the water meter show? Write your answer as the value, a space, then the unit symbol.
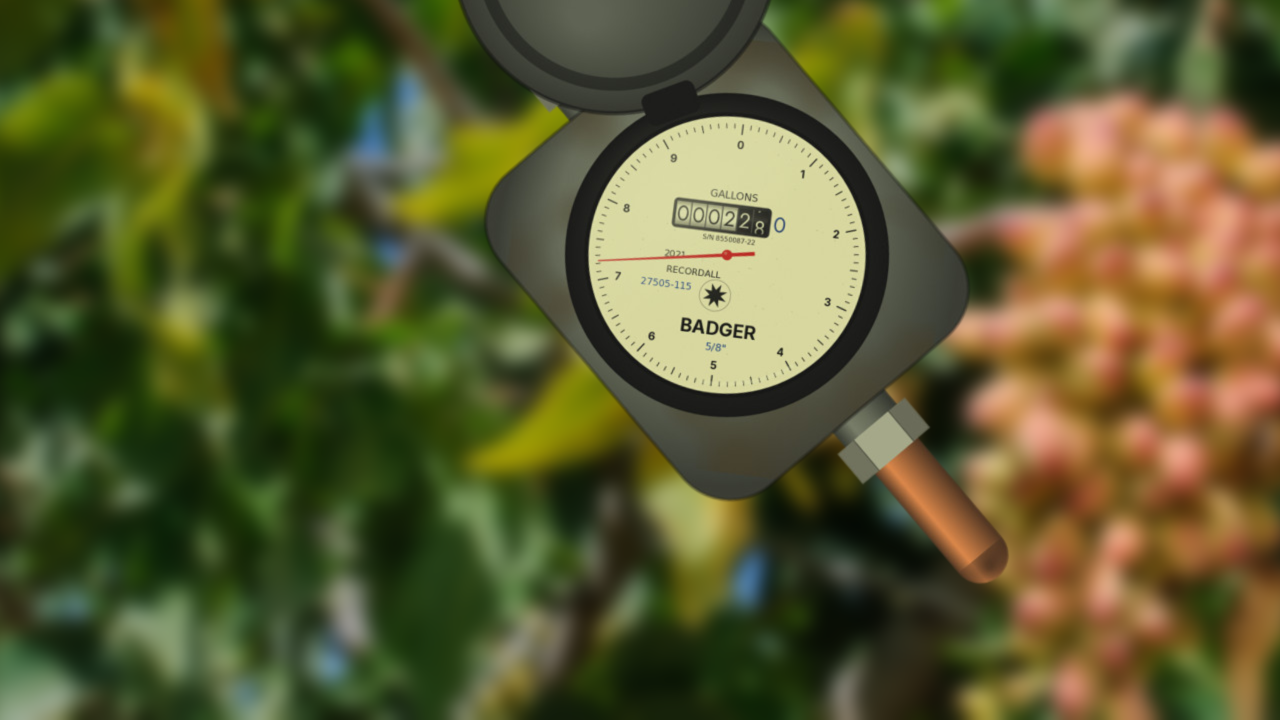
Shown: 2277.2 gal
